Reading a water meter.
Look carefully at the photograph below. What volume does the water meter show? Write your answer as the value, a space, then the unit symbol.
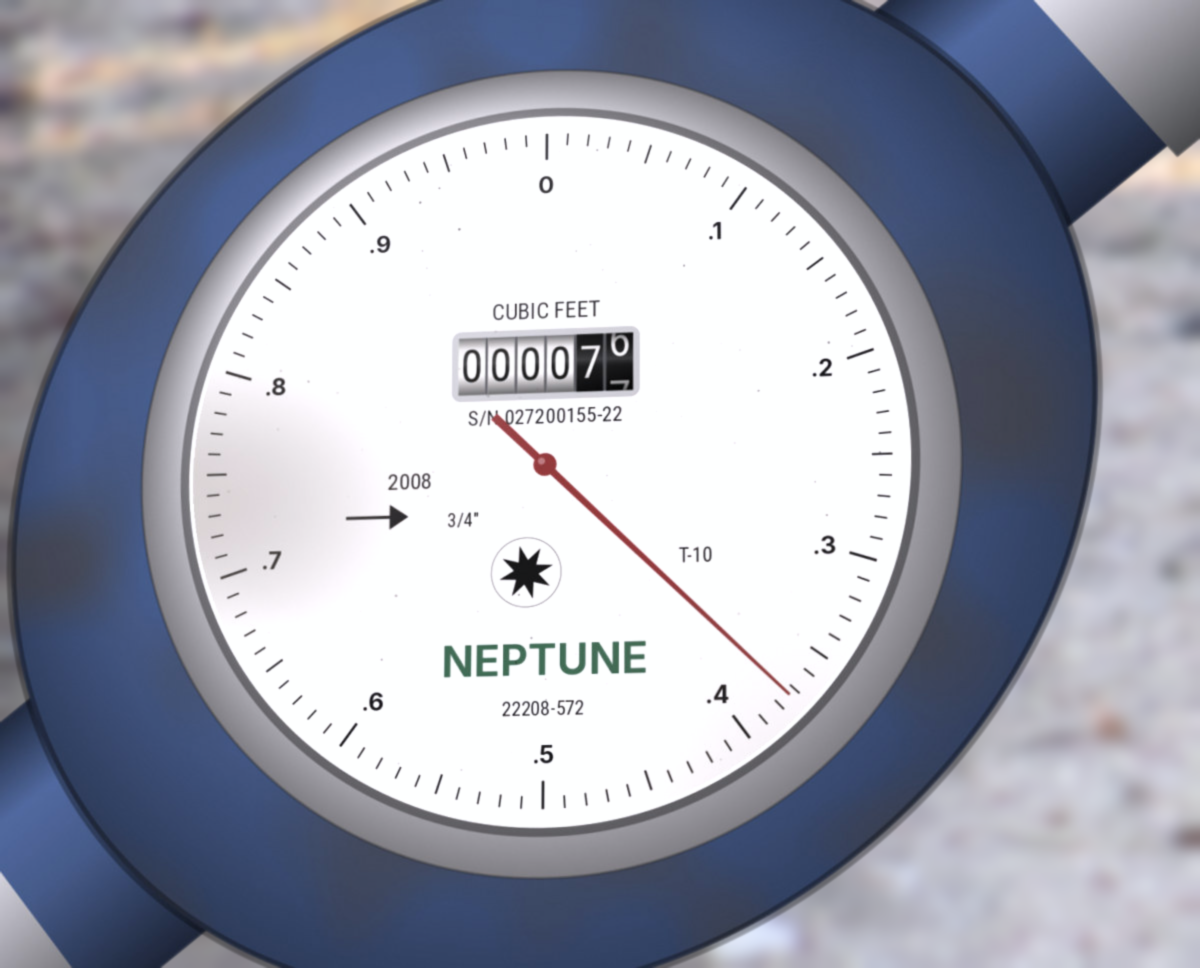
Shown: 76.37 ft³
